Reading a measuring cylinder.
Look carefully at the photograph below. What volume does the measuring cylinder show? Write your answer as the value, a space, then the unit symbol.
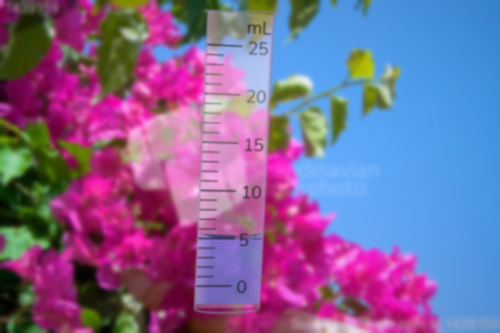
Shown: 5 mL
